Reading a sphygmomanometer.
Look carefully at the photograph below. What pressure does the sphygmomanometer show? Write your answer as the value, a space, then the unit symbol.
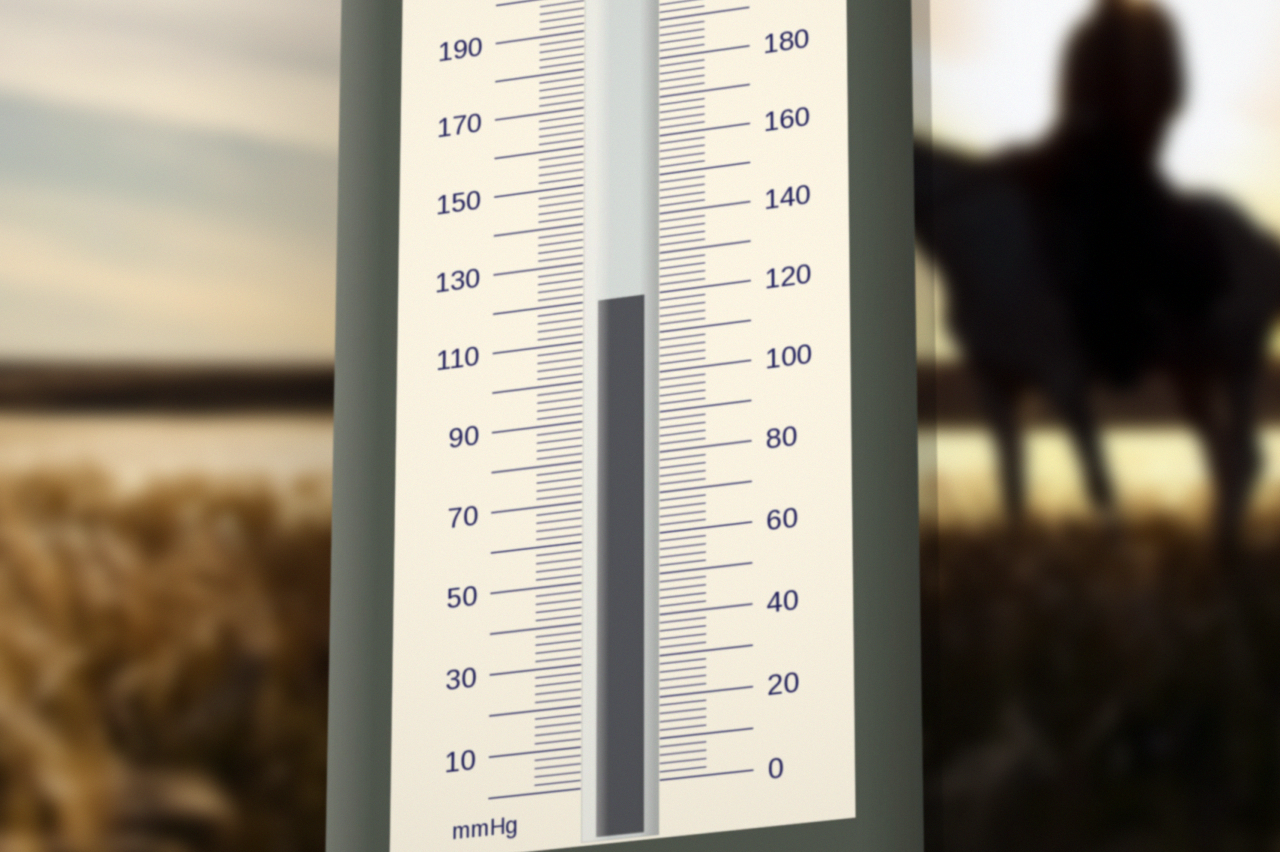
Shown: 120 mmHg
